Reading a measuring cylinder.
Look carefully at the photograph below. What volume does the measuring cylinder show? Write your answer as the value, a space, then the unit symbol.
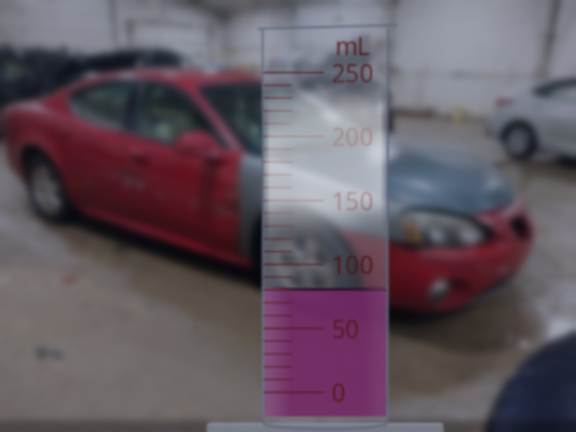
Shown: 80 mL
